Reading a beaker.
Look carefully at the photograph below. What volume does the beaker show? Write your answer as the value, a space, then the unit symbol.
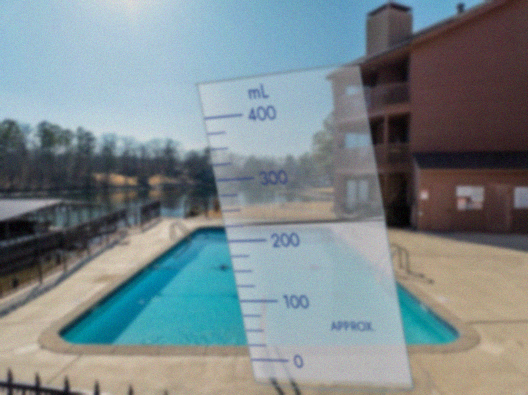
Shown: 225 mL
